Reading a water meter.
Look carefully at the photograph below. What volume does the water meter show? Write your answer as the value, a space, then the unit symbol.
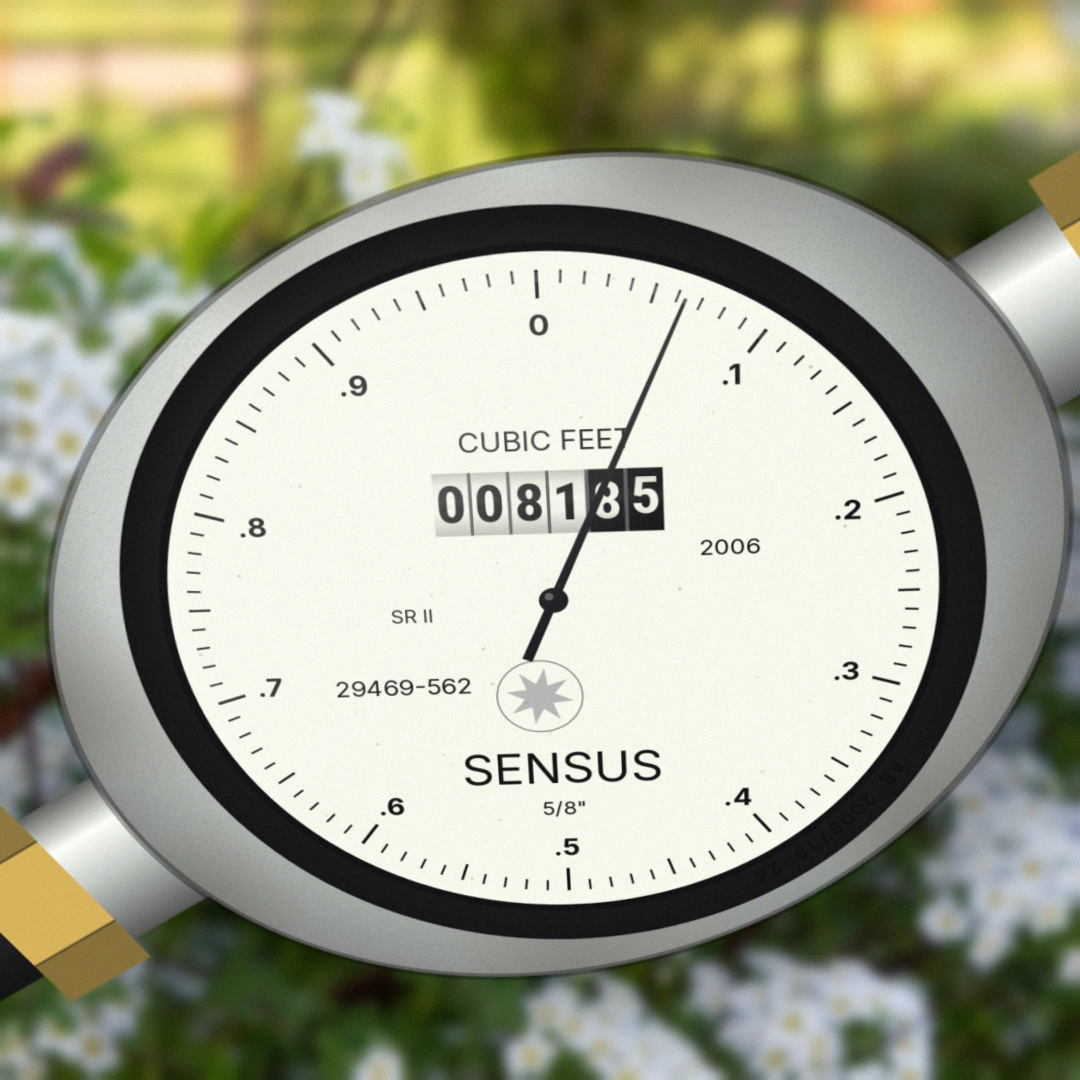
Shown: 8185.06 ft³
